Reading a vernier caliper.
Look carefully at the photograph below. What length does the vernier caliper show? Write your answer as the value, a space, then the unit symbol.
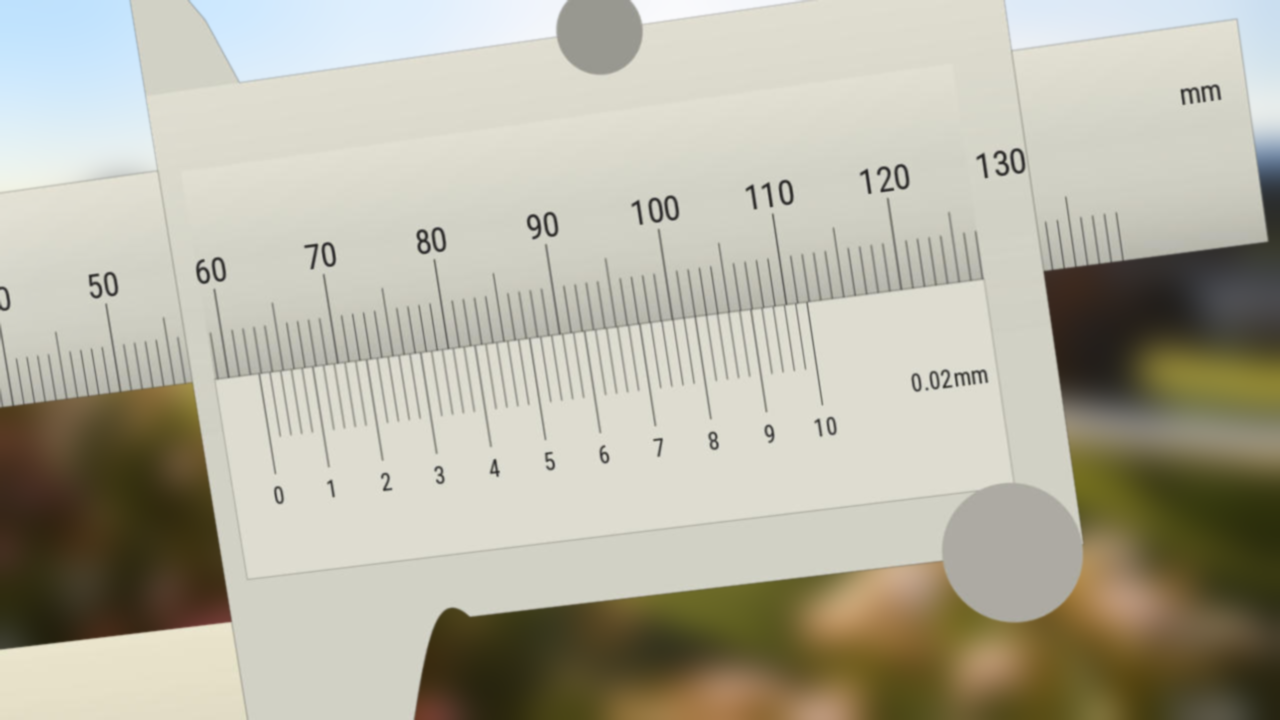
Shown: 62.8 mm
